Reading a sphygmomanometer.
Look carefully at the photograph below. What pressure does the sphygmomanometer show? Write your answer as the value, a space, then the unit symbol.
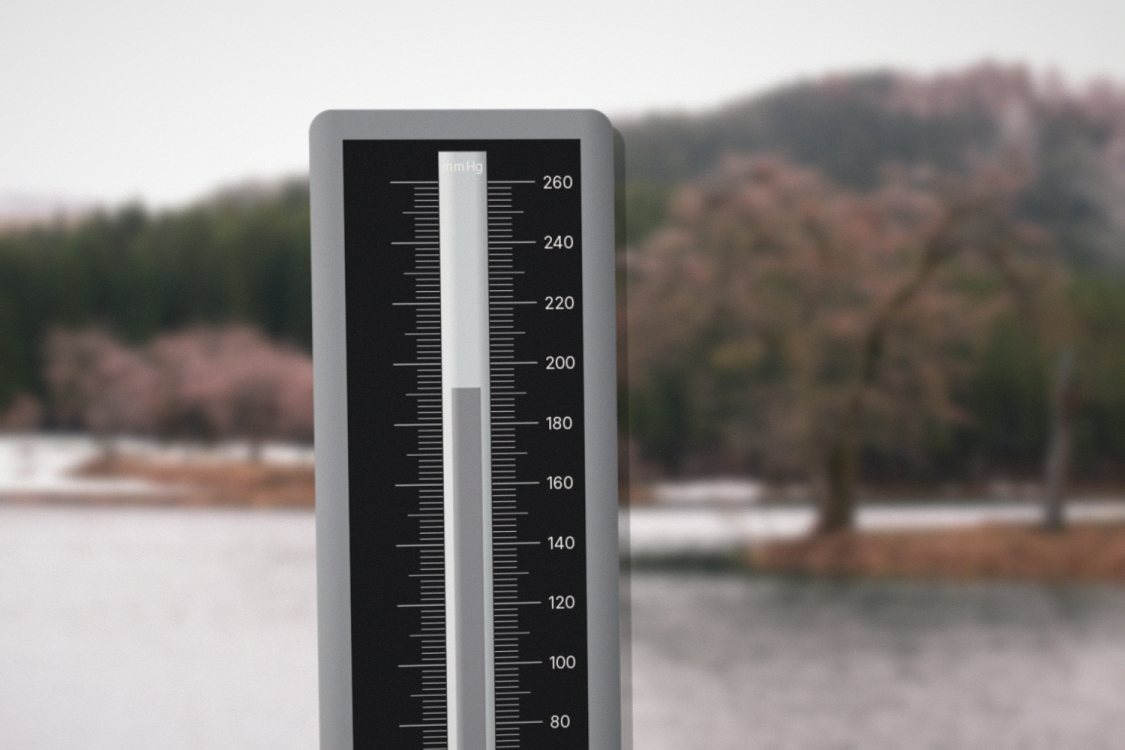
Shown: 192 mmHg
